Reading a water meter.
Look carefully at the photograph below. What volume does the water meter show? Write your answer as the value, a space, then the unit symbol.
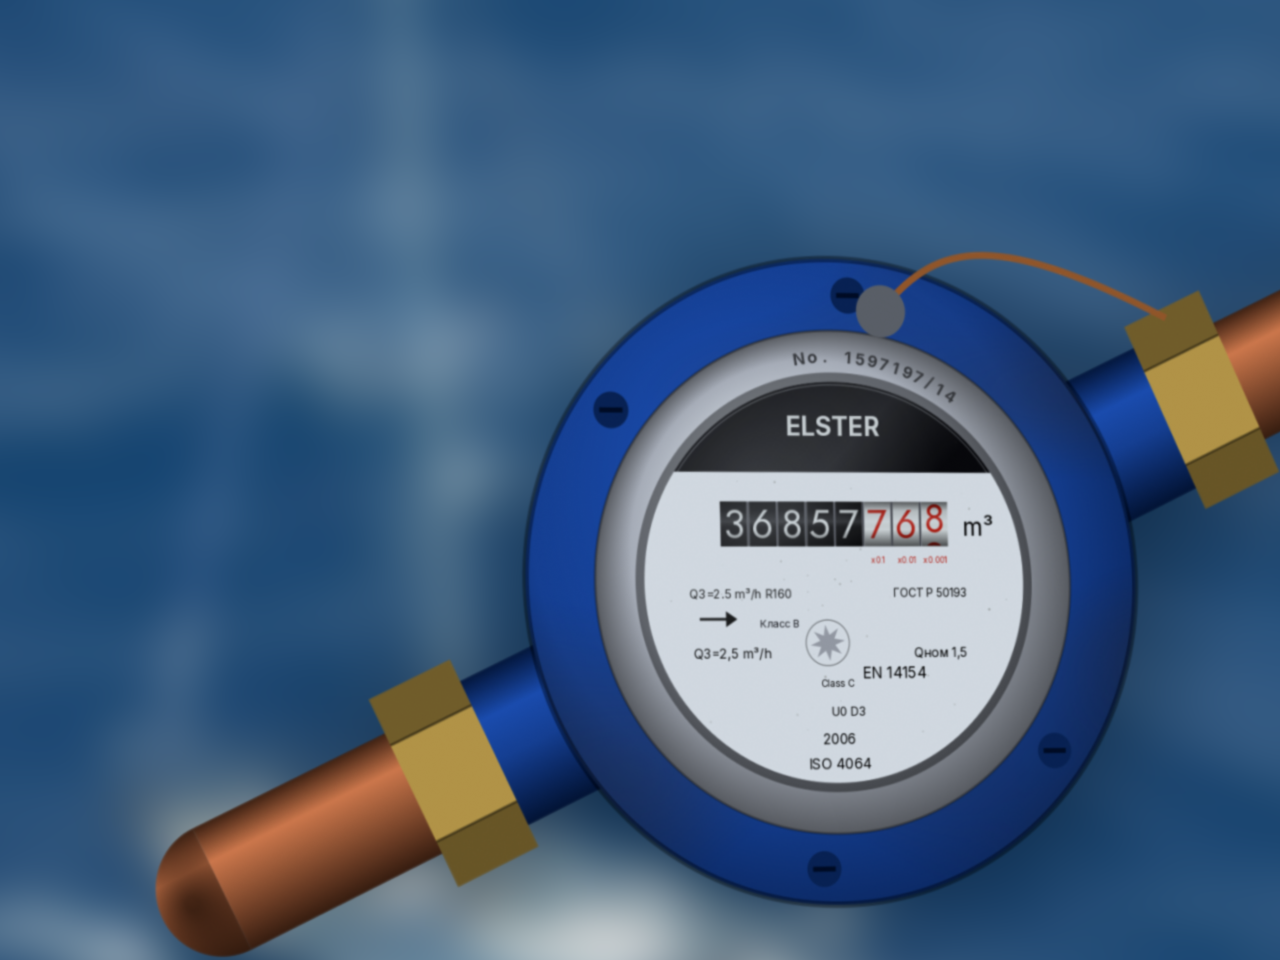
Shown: 36857.768 m³
